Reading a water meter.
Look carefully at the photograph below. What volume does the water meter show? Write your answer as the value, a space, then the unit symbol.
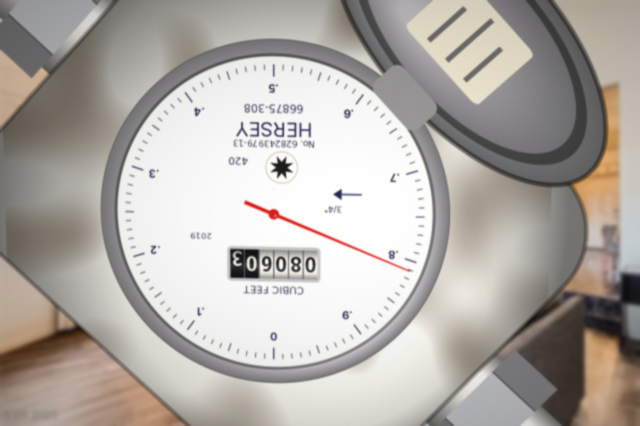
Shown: 80602.81 ft³
